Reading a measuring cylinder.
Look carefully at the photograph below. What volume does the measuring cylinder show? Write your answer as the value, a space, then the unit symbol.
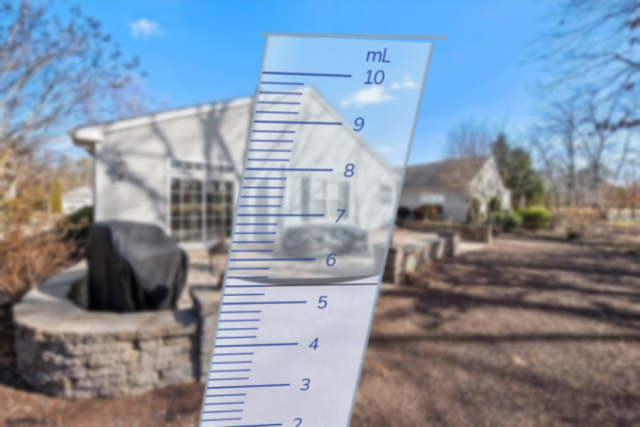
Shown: 5.4 mL
